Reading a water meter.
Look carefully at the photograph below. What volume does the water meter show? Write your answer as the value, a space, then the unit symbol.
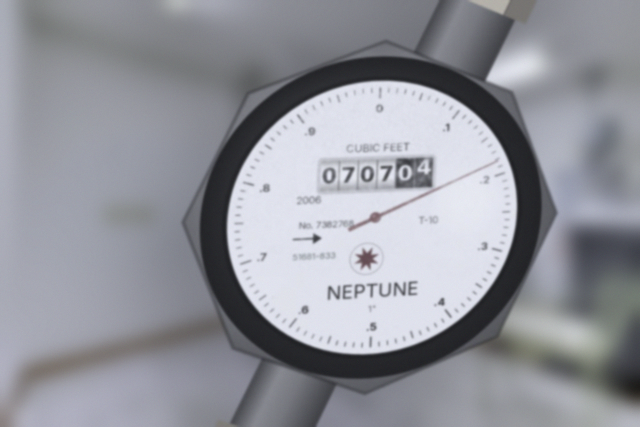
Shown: 70704.18 ft³
